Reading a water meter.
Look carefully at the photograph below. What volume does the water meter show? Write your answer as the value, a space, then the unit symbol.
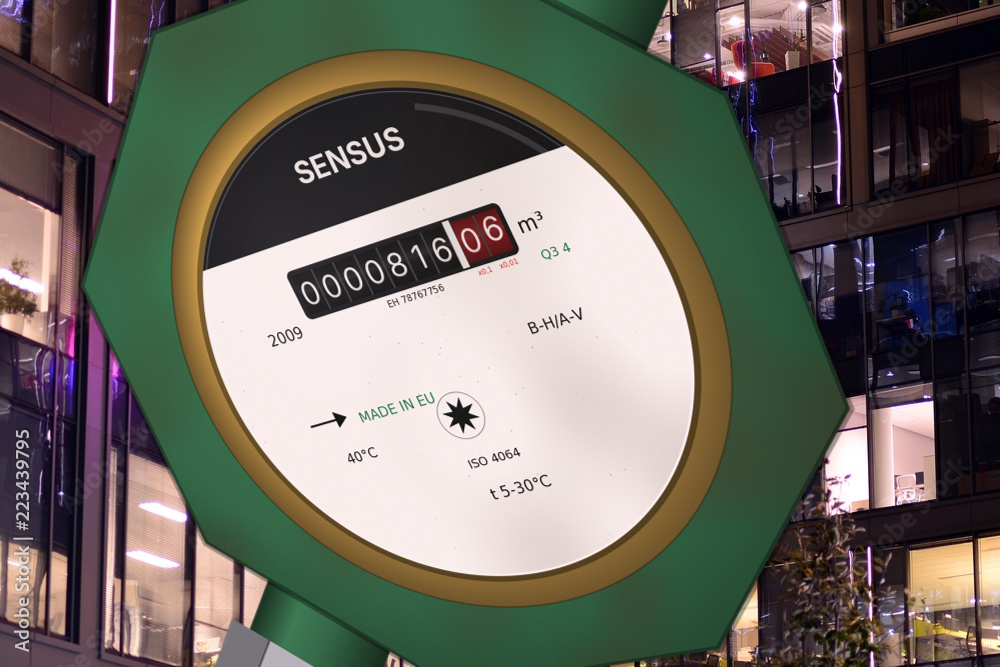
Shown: 816.06 m³
